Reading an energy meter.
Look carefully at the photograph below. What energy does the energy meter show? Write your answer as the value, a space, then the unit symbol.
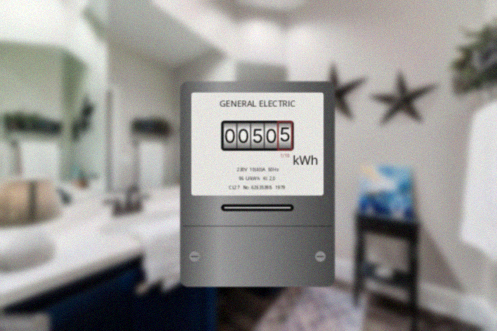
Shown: 50.5 kWh
